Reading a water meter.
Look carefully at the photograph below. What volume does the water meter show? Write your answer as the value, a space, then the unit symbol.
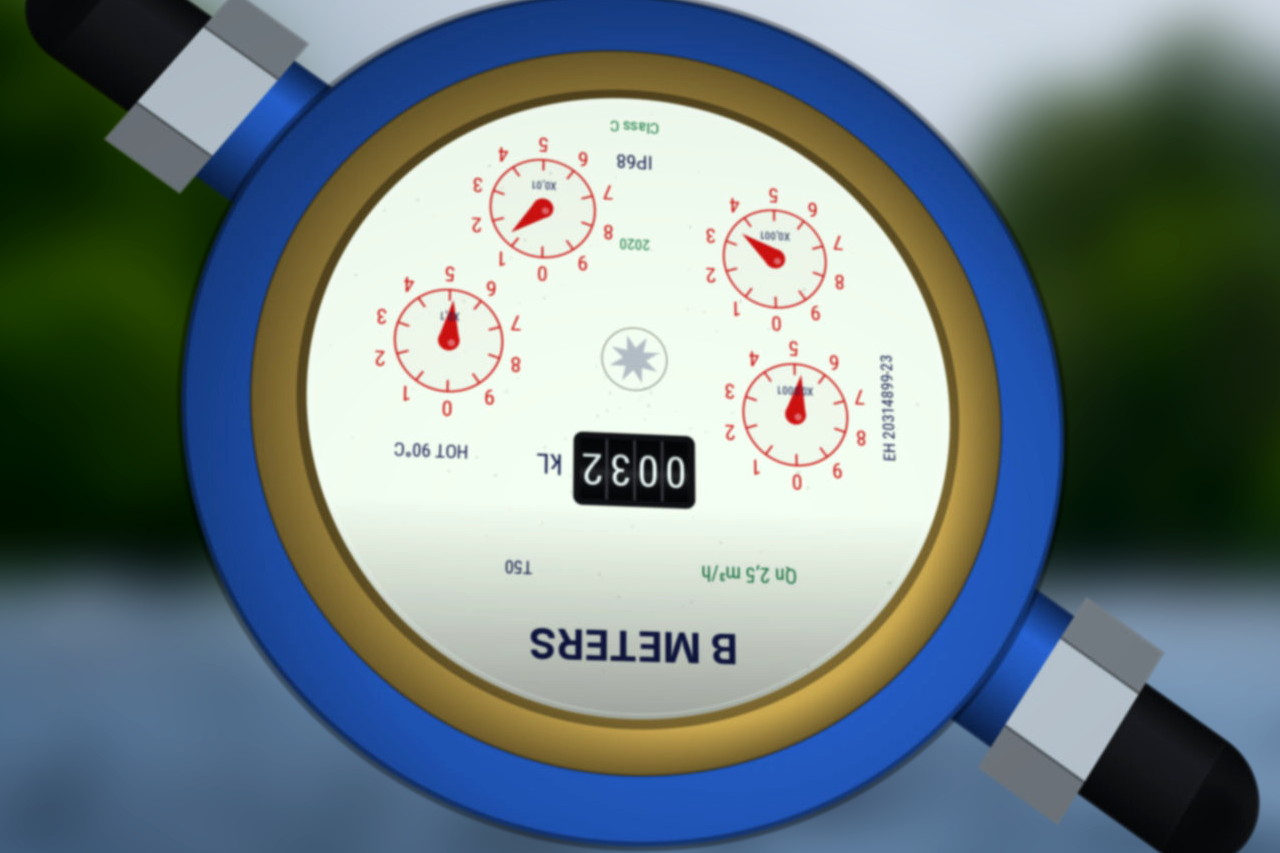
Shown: 32.5135 kL
